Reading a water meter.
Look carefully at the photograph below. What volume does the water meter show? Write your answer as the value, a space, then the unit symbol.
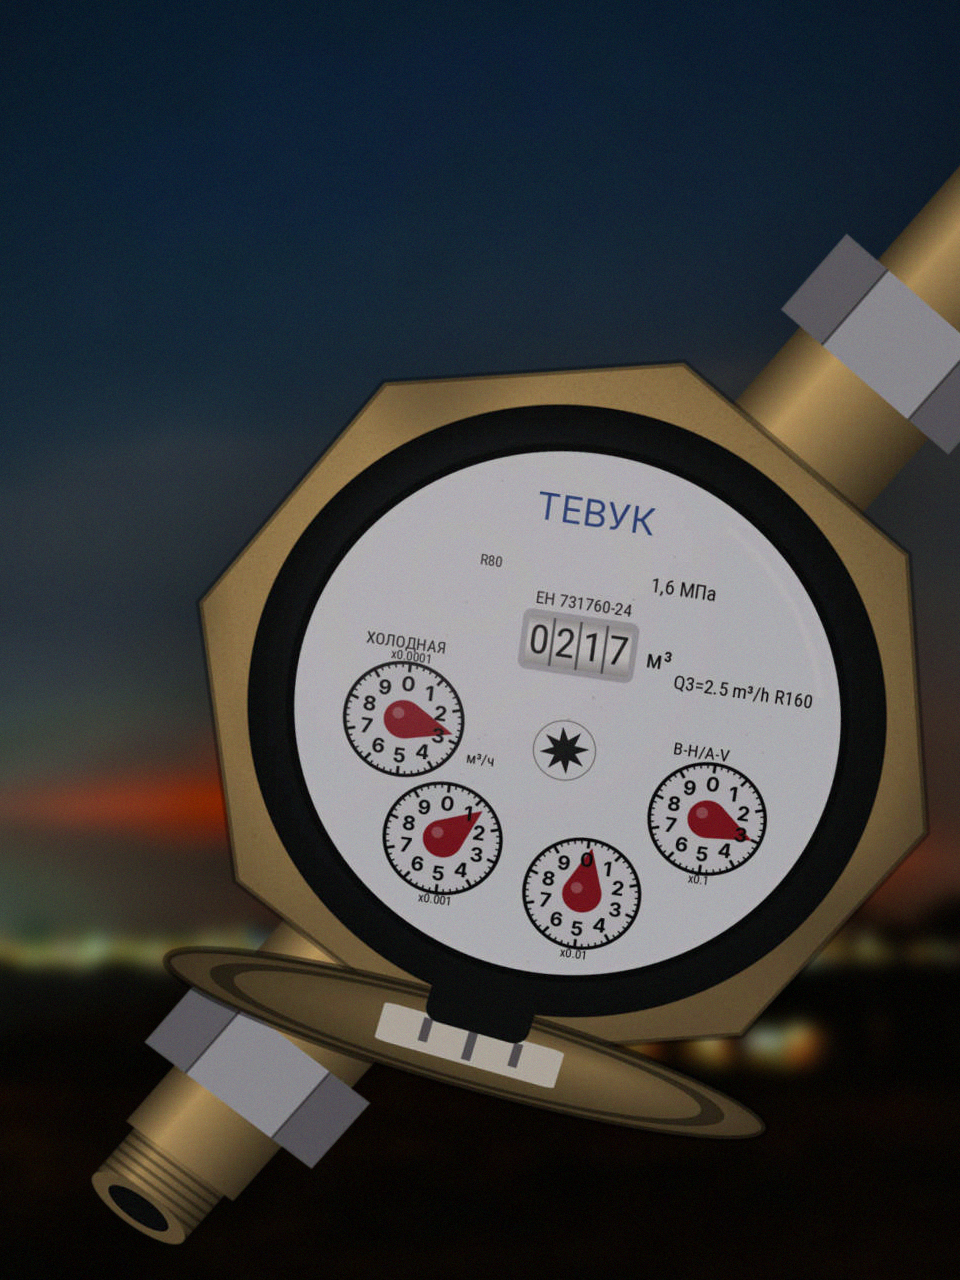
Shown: 217.3012 m³
